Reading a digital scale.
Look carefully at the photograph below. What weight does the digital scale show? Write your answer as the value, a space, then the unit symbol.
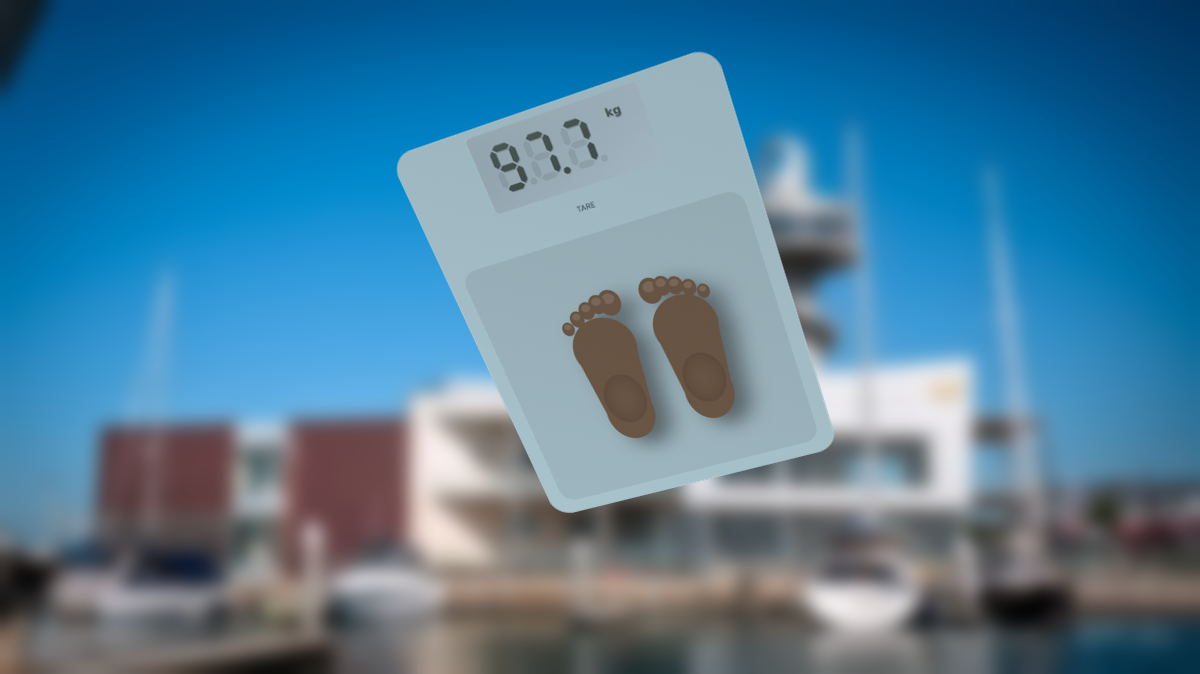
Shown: 97.7 kg
